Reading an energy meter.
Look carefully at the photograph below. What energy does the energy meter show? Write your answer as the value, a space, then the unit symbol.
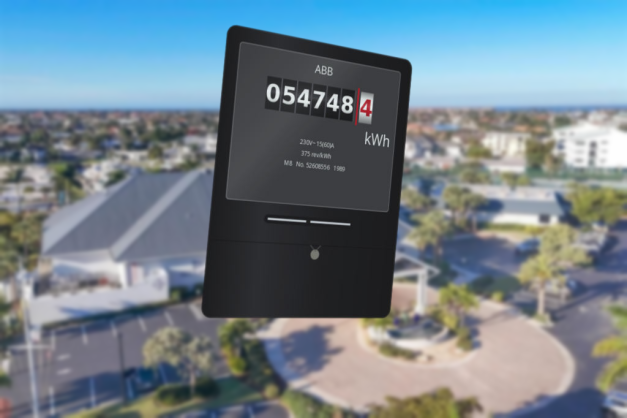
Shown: 54748.4 kWh
